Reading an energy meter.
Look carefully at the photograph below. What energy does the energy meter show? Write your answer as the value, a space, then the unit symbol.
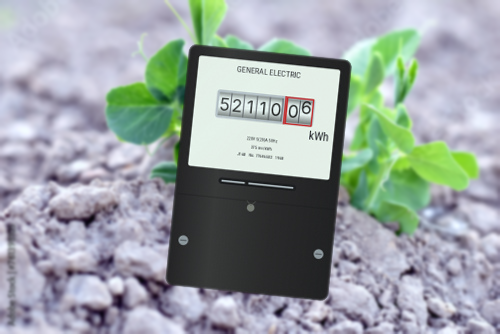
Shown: 52110.06 kWh
